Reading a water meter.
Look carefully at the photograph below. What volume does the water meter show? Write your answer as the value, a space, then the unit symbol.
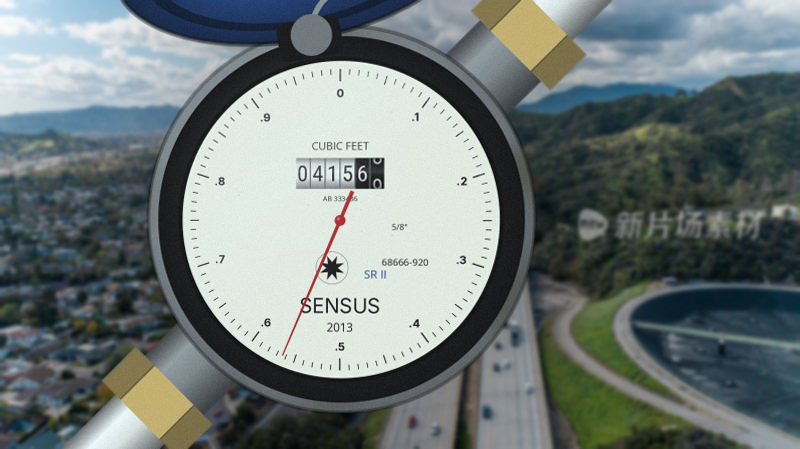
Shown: 41568.56 ft³
